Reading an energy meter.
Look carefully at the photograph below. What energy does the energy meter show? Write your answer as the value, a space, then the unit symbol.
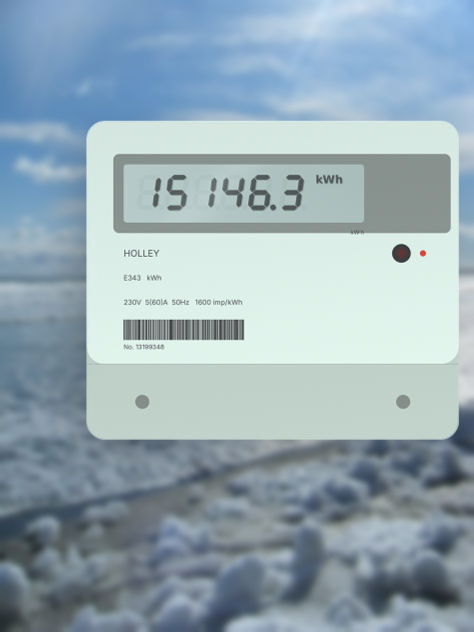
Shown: 15146.3 kWh
